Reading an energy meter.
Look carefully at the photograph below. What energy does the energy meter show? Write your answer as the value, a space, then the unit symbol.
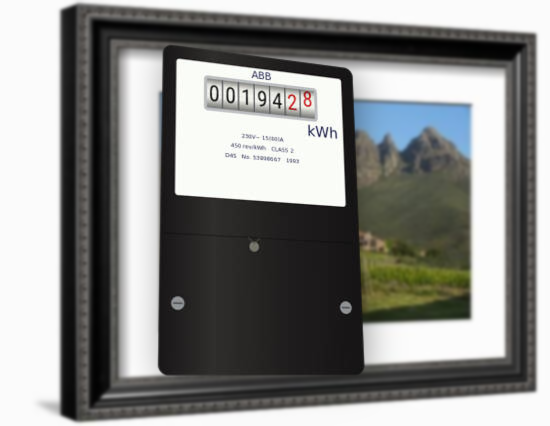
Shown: 194.28 kWh
